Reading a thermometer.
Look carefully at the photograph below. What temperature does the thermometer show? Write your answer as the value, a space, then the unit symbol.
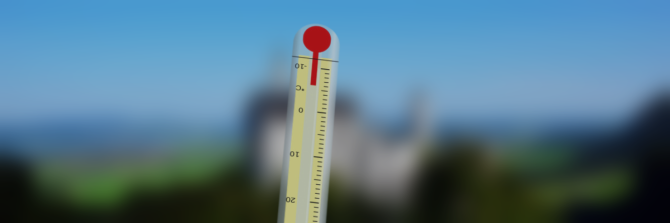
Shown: -6 °C
